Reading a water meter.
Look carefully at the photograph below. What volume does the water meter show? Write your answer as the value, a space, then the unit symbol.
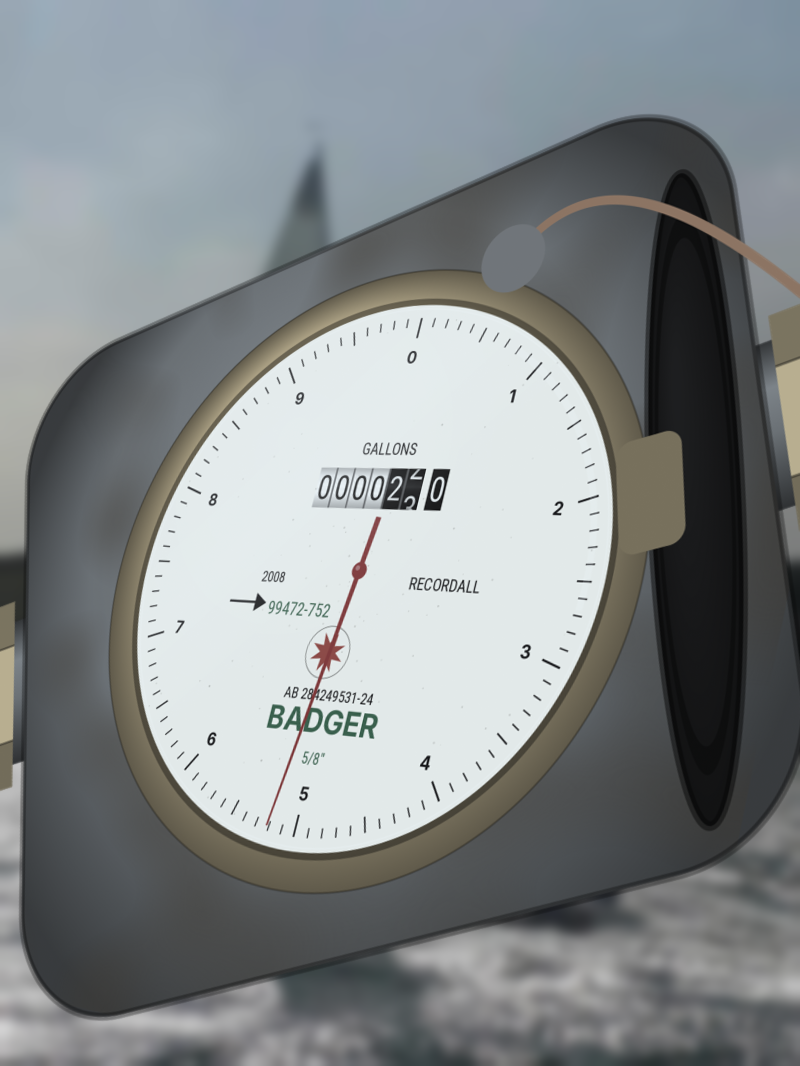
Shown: 225.2 gal
